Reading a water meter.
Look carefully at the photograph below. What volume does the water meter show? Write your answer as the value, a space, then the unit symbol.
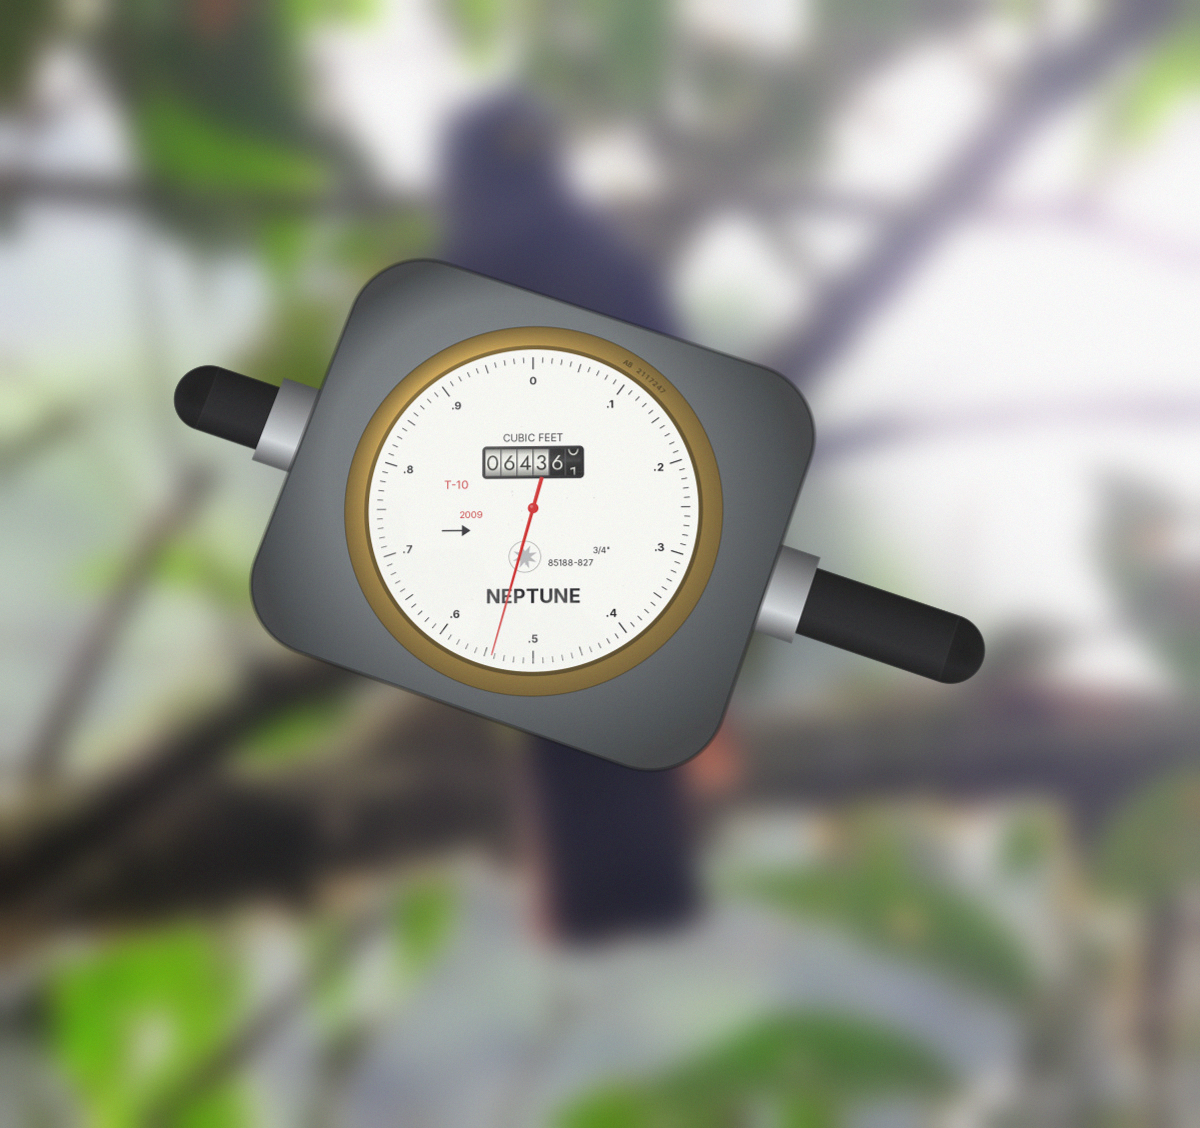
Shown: 64360.54 ft³
